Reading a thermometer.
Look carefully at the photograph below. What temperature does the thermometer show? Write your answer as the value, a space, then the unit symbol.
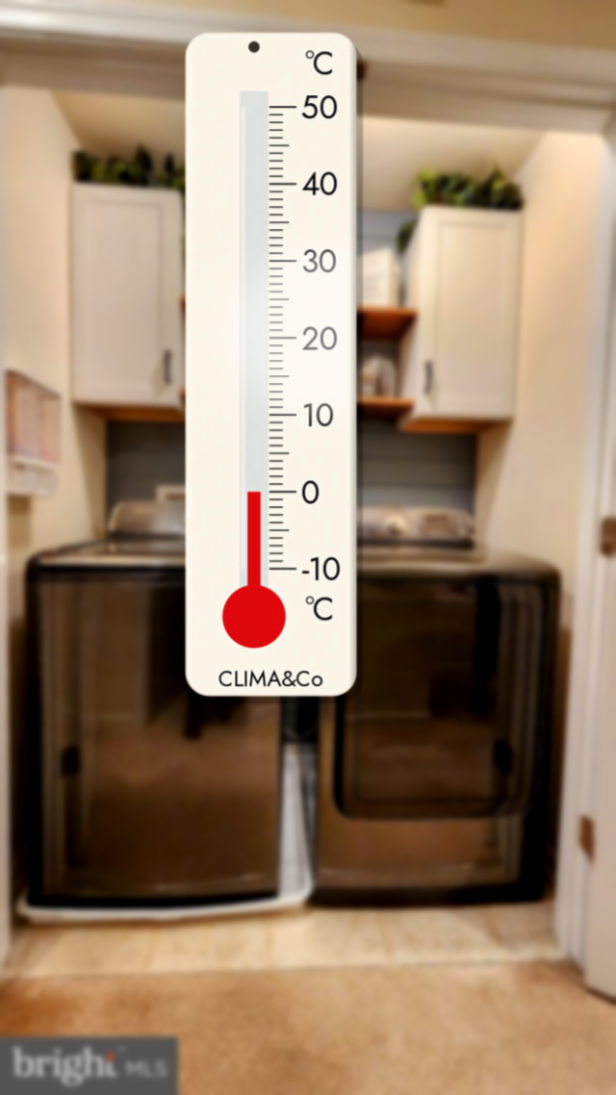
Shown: 0 °C
